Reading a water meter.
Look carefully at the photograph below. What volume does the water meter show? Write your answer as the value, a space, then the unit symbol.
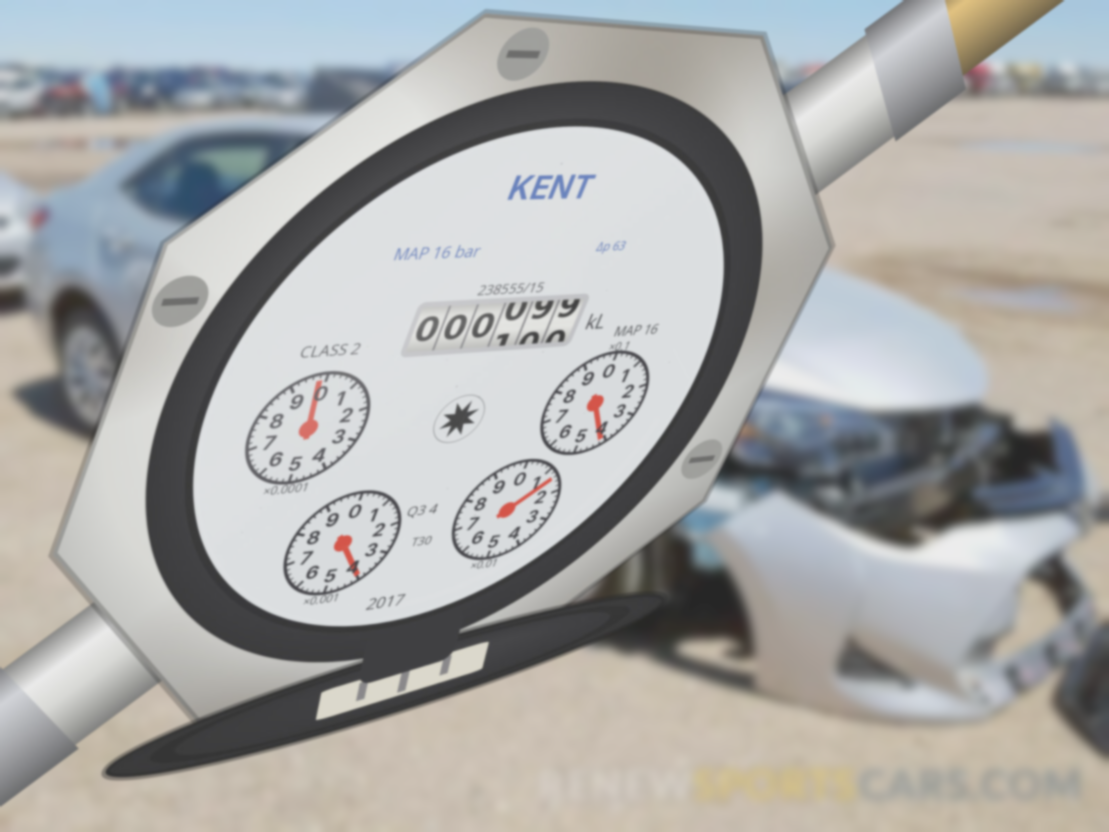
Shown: 99.4139 kL
